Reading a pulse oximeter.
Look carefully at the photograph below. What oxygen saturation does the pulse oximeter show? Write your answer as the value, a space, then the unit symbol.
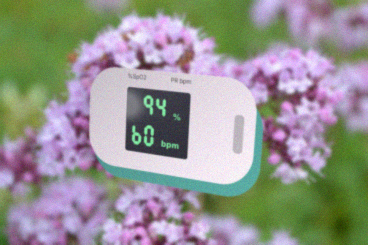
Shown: 94 %
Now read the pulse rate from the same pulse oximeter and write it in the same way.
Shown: 60 bpm
